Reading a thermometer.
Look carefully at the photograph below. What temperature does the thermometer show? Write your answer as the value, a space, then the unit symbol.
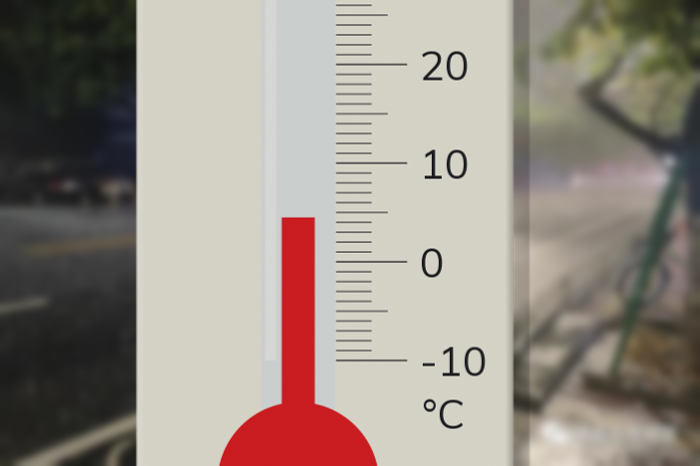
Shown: 4.5 °C
